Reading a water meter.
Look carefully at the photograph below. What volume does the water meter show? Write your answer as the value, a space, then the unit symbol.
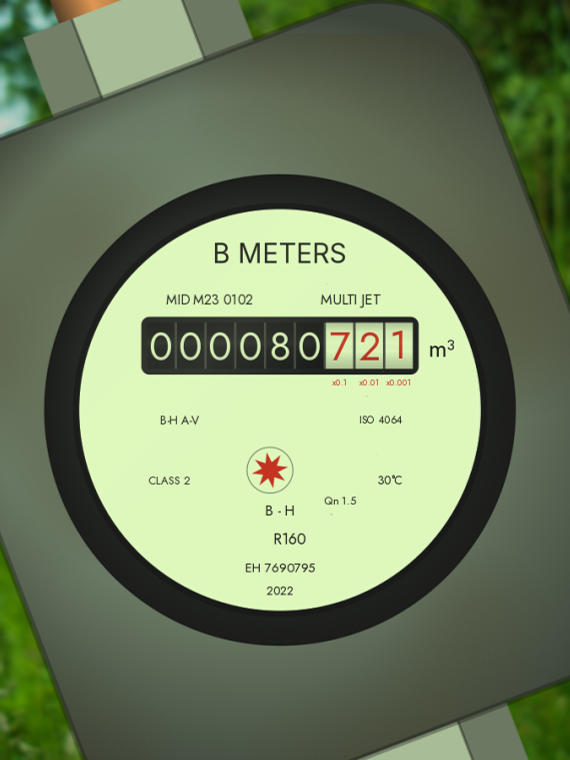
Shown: 80.721 m³
